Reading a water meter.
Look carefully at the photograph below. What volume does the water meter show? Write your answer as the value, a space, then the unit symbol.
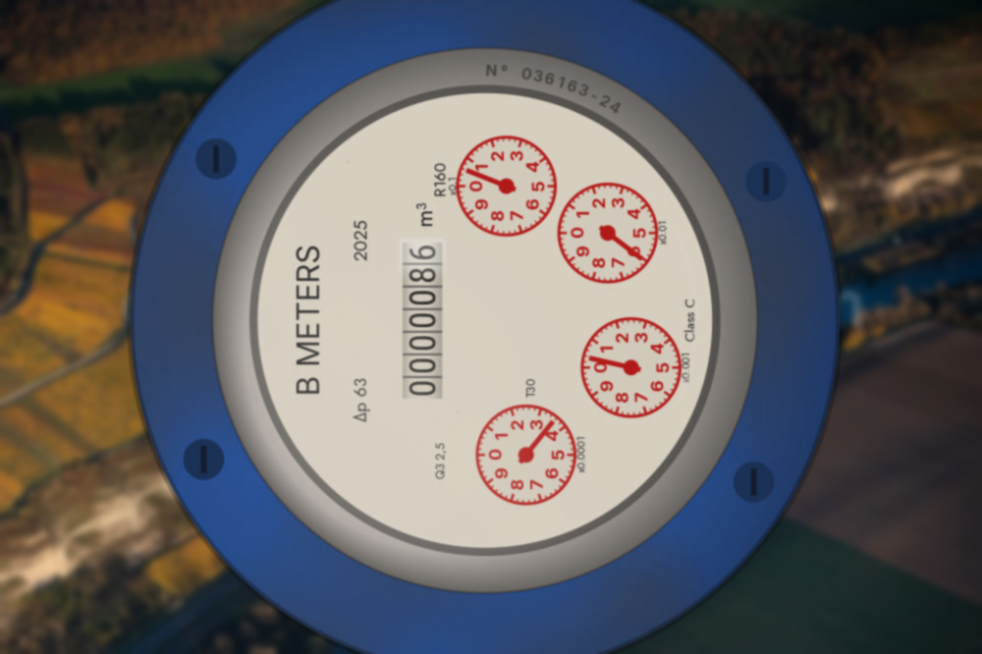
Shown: 86.0603 m³
